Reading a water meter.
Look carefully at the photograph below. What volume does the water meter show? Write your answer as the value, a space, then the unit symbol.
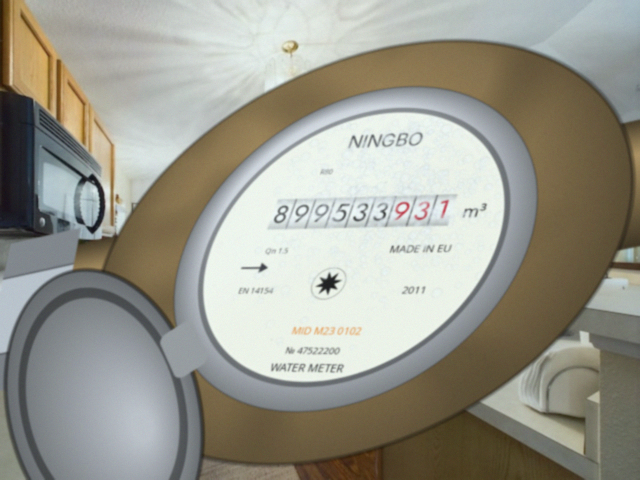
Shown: 899533.931 m³
